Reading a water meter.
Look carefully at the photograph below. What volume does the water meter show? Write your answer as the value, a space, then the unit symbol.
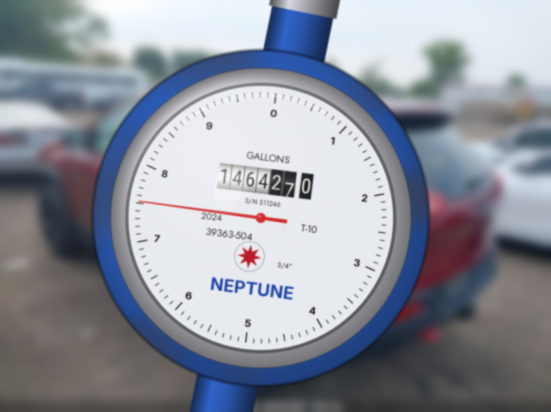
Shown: 1464267.5 gal
